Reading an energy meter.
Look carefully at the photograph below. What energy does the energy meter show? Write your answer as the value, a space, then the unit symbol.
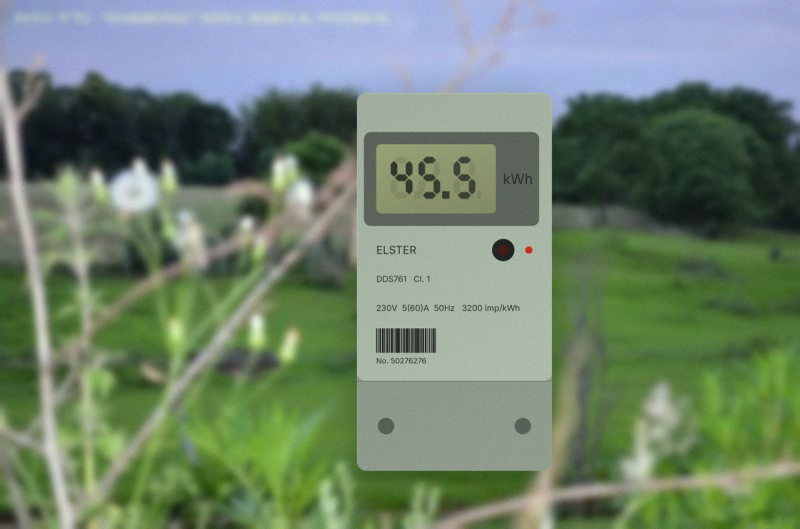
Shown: 45.5 kWh
